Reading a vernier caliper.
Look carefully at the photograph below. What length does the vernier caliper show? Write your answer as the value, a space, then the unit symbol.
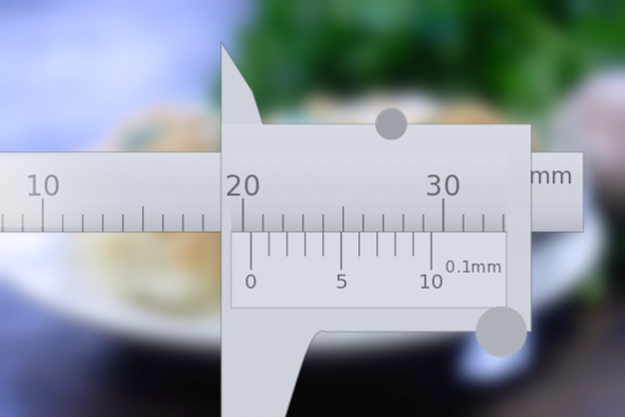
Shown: 20.4 mm
